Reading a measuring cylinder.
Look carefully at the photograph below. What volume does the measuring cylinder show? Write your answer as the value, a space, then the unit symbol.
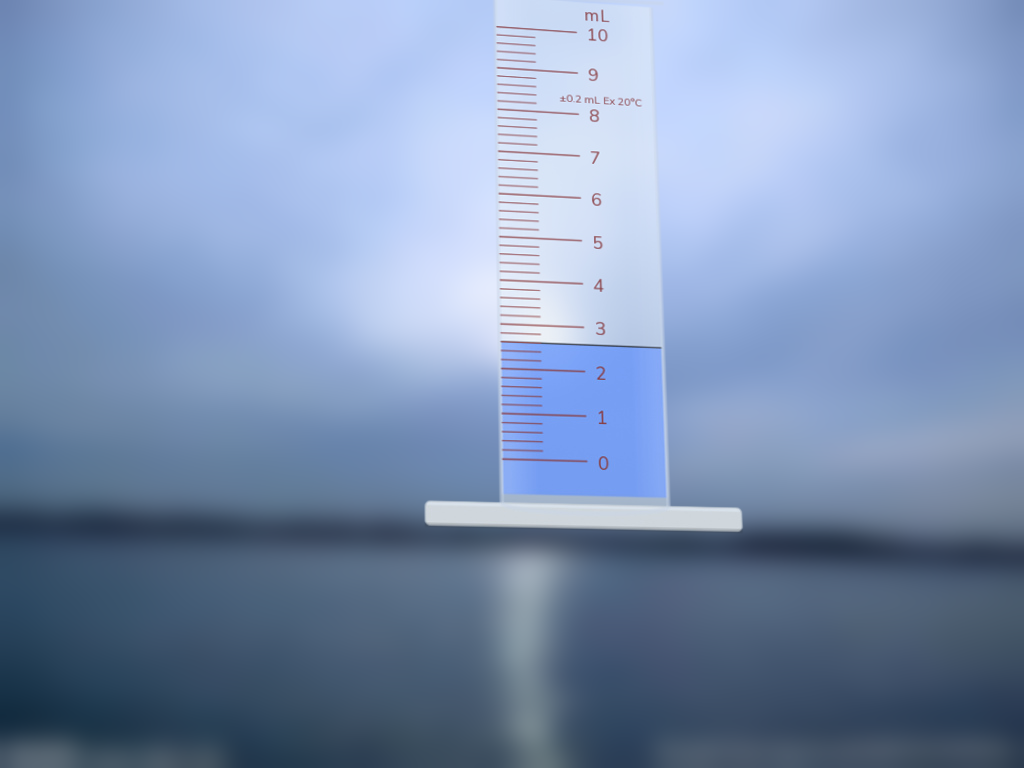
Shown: 2.6 mL
